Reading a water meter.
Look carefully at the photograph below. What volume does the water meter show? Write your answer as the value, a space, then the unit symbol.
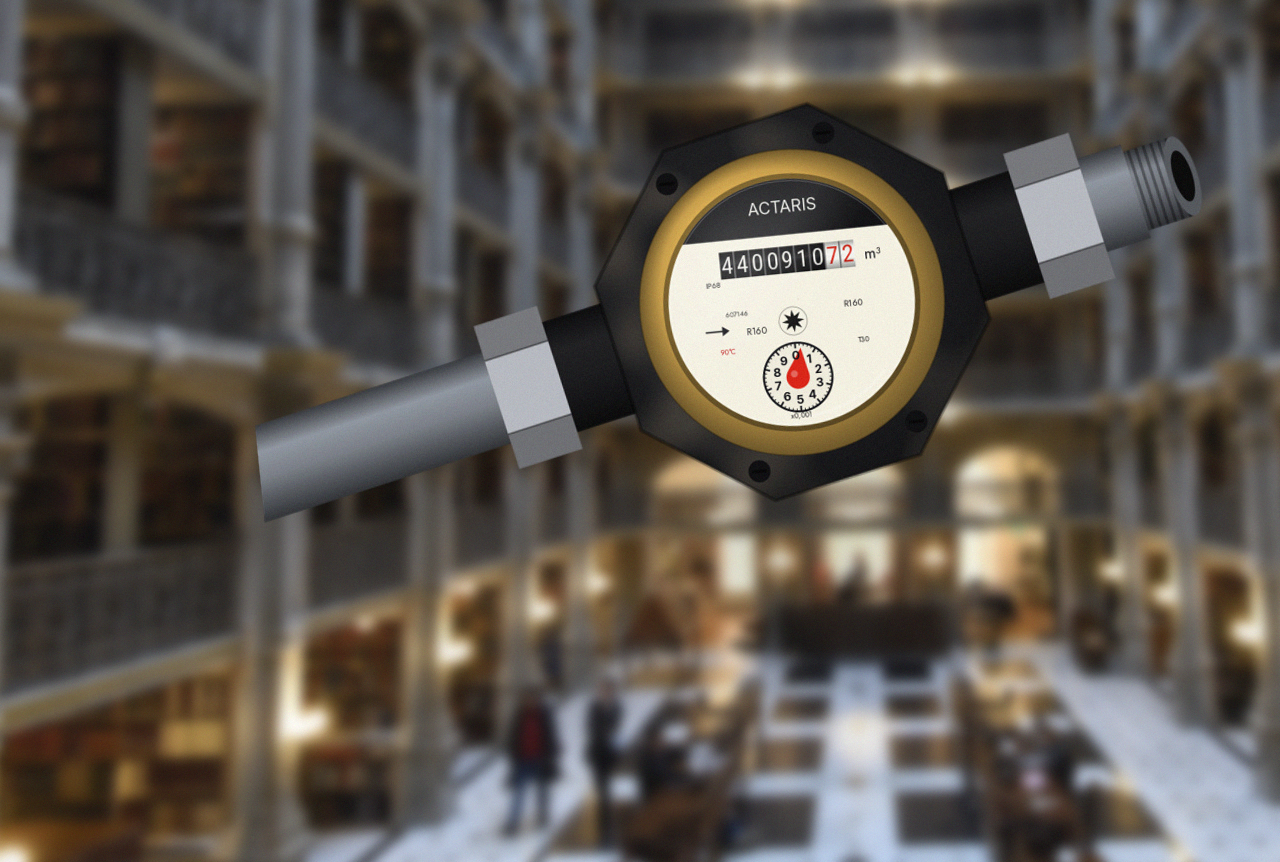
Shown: 4400910.720 m³
